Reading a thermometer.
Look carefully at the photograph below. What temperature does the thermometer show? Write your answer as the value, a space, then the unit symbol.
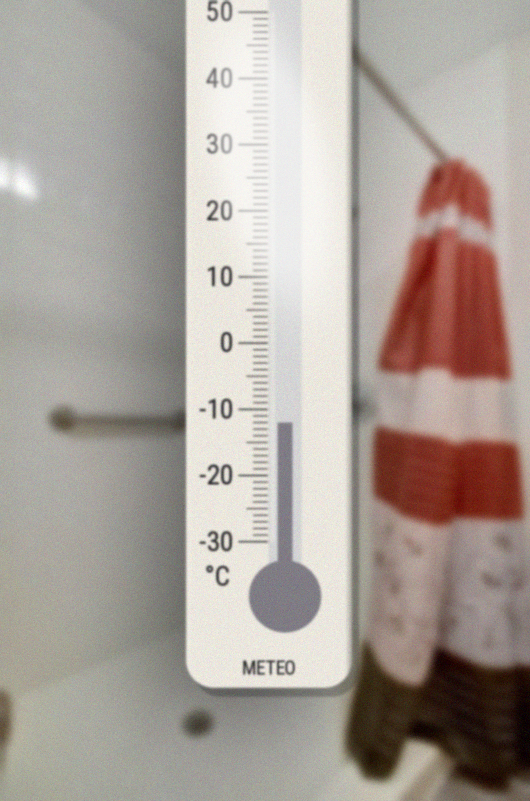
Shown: -12 °C
